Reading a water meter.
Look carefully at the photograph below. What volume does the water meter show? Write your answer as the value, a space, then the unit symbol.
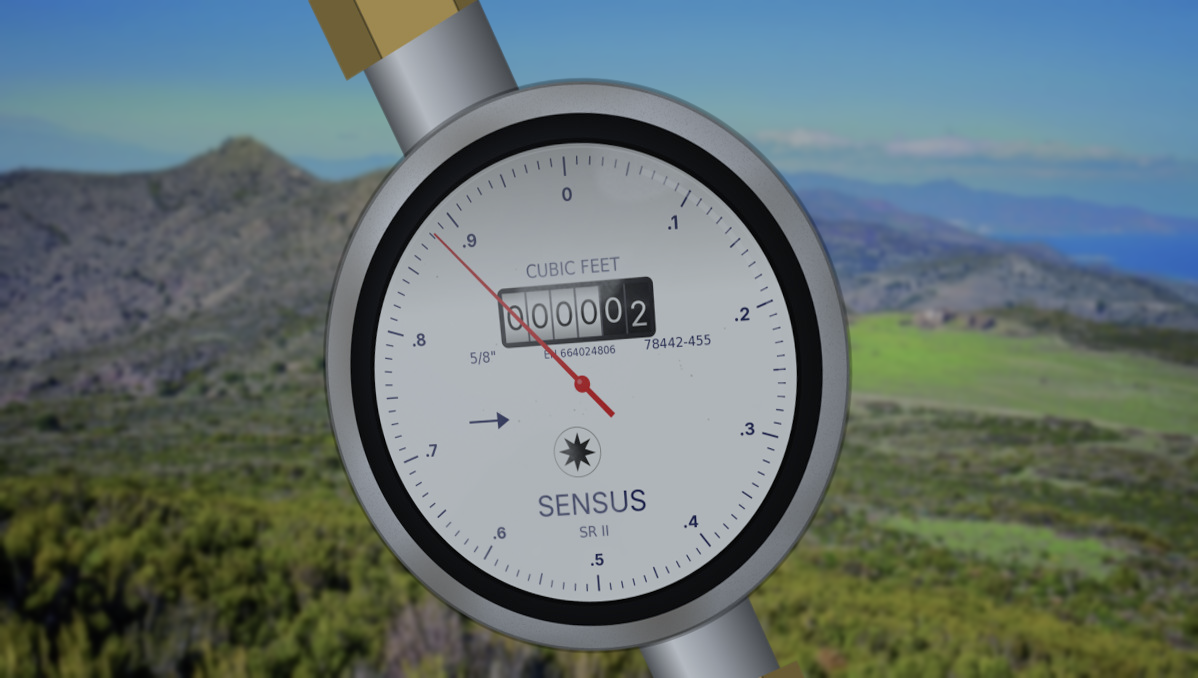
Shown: 1.88 ft³
